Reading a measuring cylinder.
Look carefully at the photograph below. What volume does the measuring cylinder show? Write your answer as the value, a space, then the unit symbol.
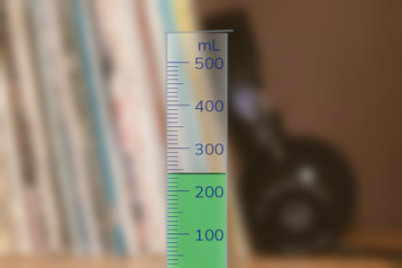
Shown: 240 mL
